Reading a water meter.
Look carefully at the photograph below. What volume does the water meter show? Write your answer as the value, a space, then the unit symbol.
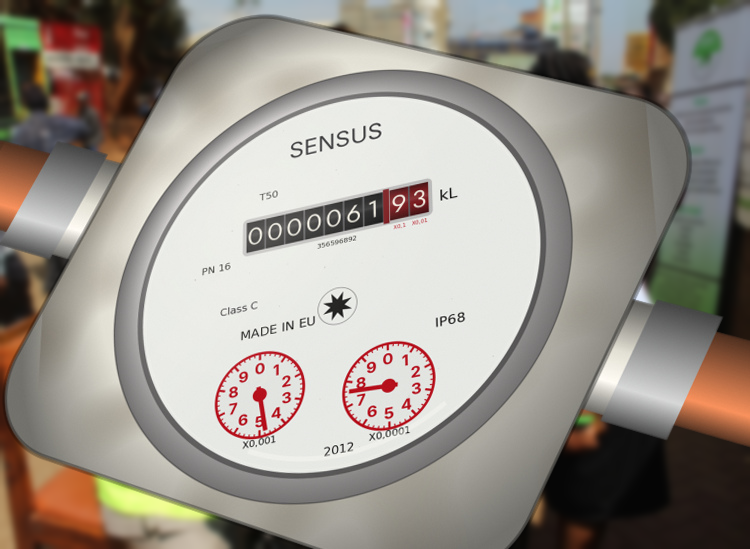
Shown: 61.9347 kL
